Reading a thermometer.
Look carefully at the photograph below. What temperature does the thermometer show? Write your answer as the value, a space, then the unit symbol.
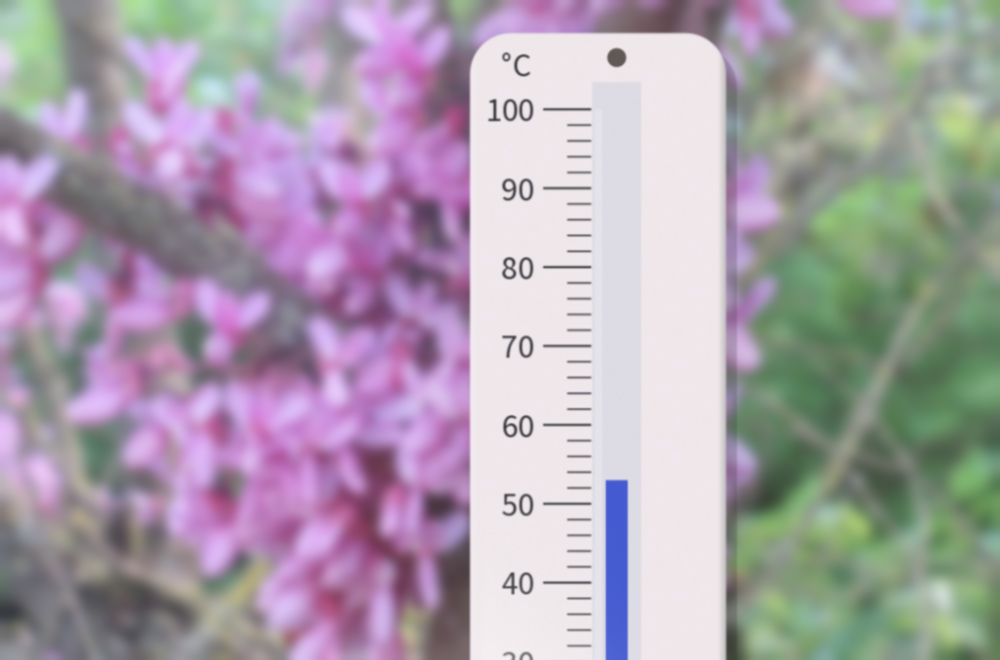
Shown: 53 °C
